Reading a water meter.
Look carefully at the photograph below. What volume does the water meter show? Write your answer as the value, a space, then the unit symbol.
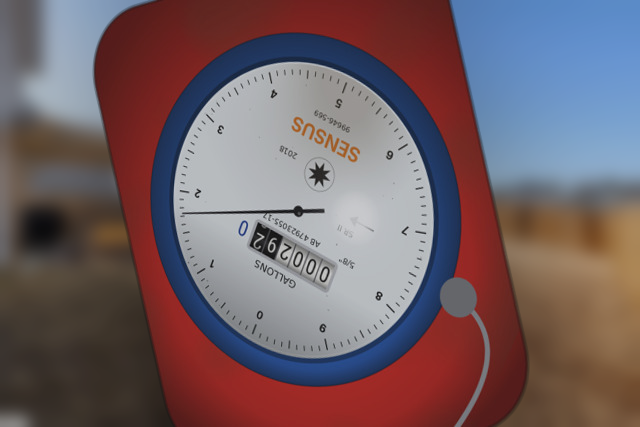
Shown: 2921.7 gal
